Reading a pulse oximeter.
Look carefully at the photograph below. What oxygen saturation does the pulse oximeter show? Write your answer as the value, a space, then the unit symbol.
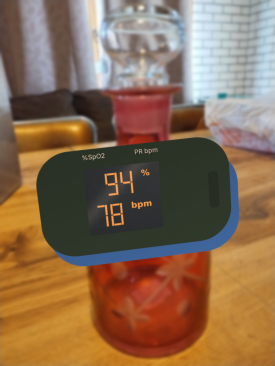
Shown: 94 %
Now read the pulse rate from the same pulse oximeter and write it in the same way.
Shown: 78 bpm
